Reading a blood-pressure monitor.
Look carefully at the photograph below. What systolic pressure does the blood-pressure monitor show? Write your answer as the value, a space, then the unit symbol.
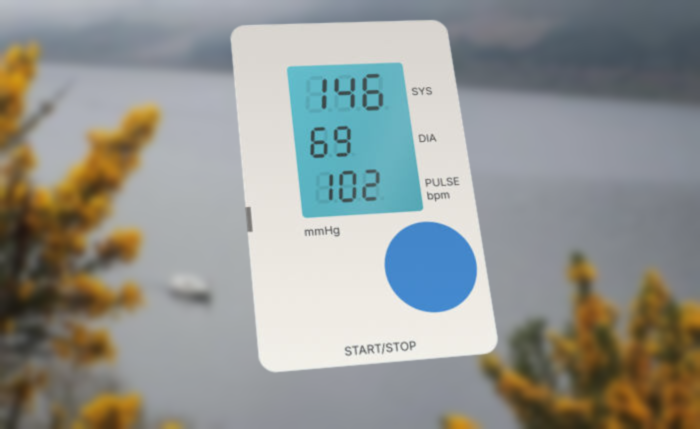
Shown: 146 mmHg
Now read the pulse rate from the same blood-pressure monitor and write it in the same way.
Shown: 102 bpm
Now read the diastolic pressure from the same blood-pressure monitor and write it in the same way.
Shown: 69 mmHg
